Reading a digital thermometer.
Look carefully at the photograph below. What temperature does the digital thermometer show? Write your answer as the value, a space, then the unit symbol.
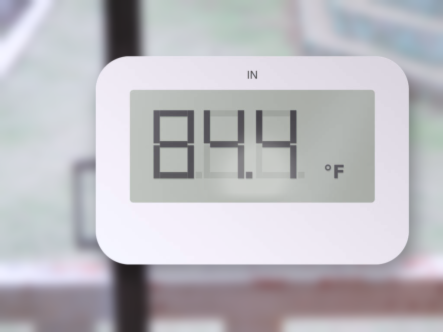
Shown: 84.4 °F
